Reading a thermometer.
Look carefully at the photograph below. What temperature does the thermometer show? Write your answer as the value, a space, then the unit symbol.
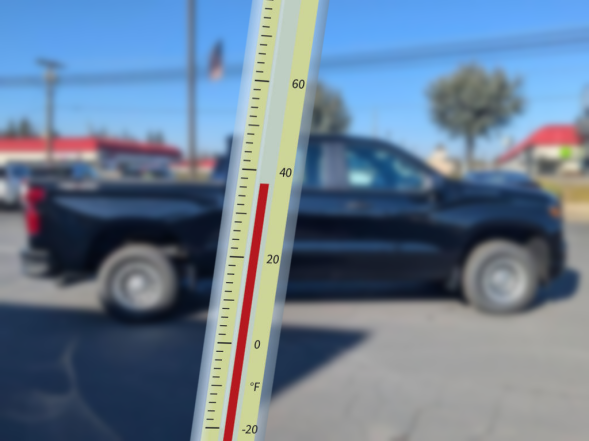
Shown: 37 °F
